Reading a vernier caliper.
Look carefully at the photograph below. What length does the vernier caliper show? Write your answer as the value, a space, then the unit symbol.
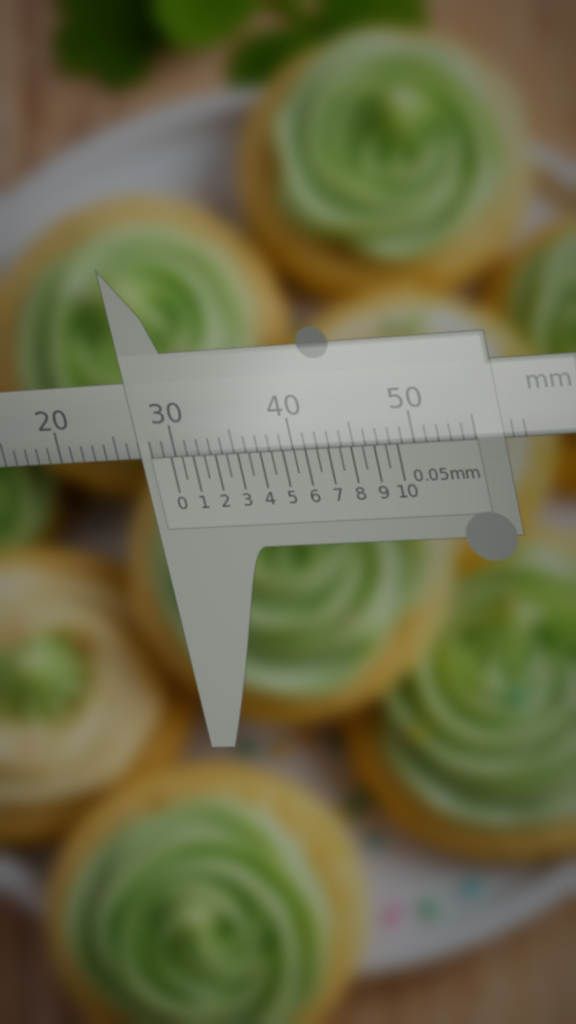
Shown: 29.6 mm
